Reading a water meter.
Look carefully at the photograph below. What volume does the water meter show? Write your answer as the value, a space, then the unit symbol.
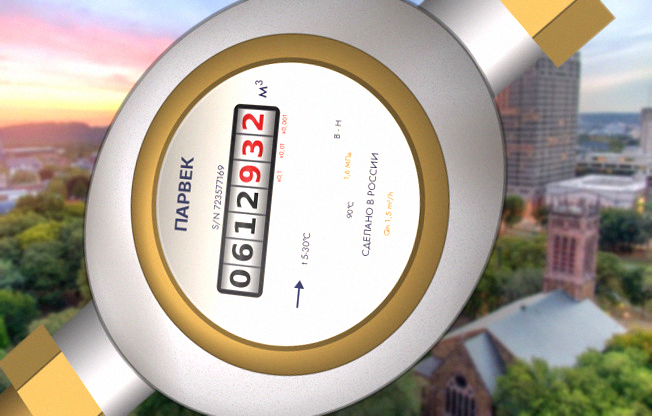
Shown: 612.932 m³
